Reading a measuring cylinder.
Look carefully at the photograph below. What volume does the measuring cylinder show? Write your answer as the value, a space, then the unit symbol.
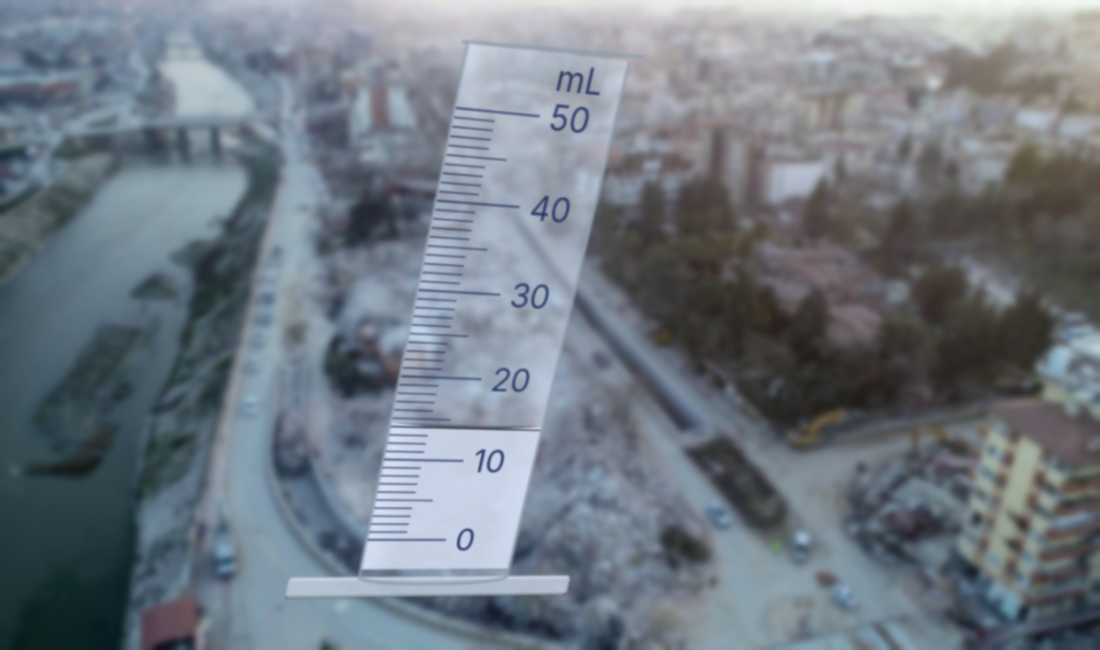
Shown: 14 mL
